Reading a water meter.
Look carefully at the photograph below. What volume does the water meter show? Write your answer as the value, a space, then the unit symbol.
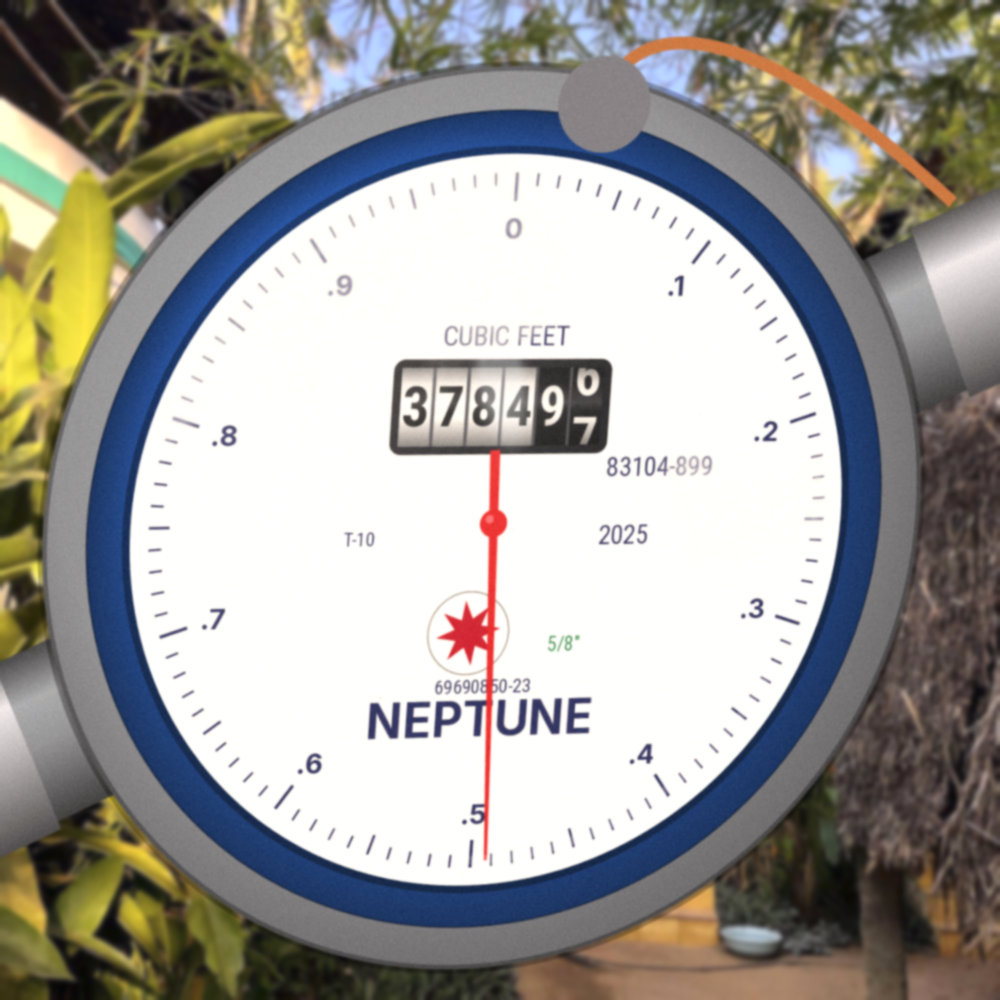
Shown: 378496.49 ft³
